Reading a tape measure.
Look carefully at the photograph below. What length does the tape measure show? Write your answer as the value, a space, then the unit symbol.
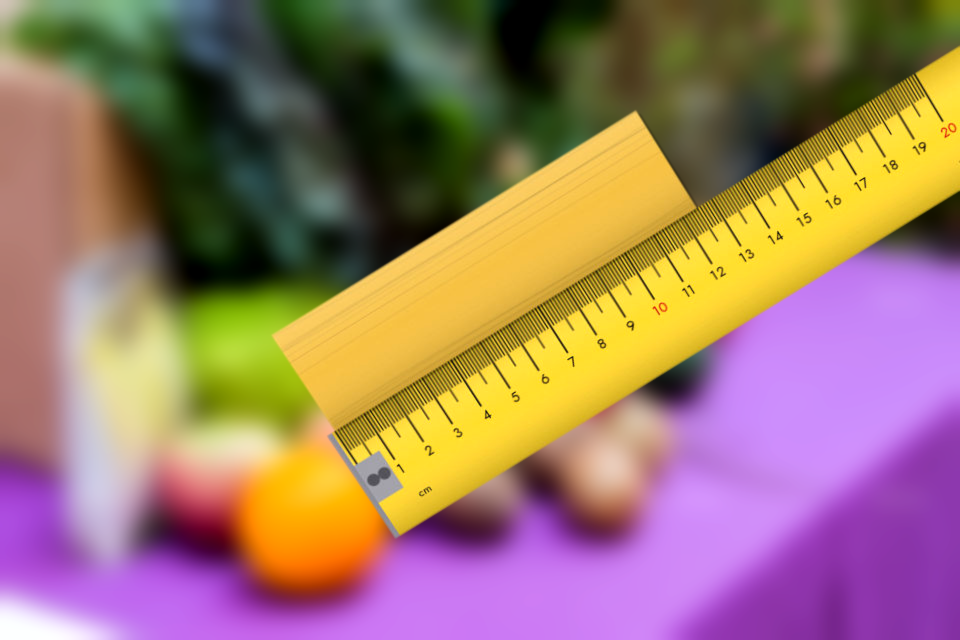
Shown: 12.5 cm
